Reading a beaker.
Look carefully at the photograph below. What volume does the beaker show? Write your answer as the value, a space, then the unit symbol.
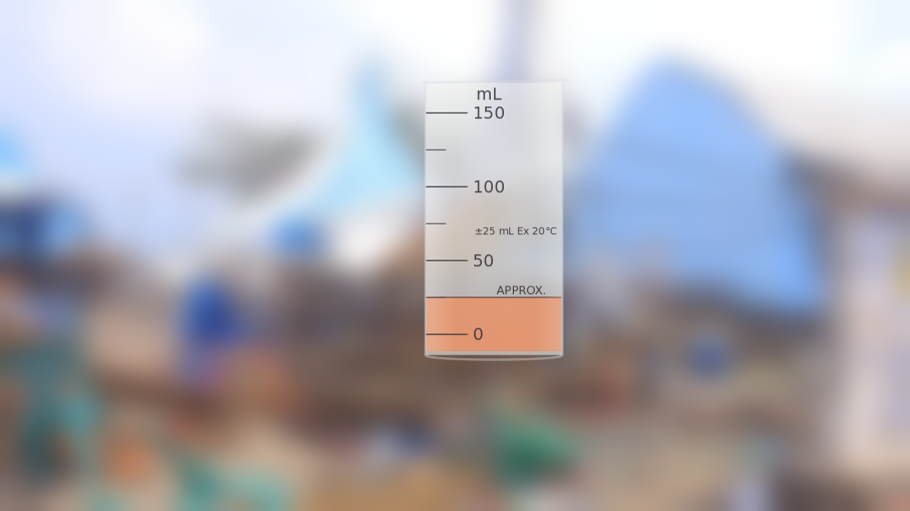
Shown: 25 mL
